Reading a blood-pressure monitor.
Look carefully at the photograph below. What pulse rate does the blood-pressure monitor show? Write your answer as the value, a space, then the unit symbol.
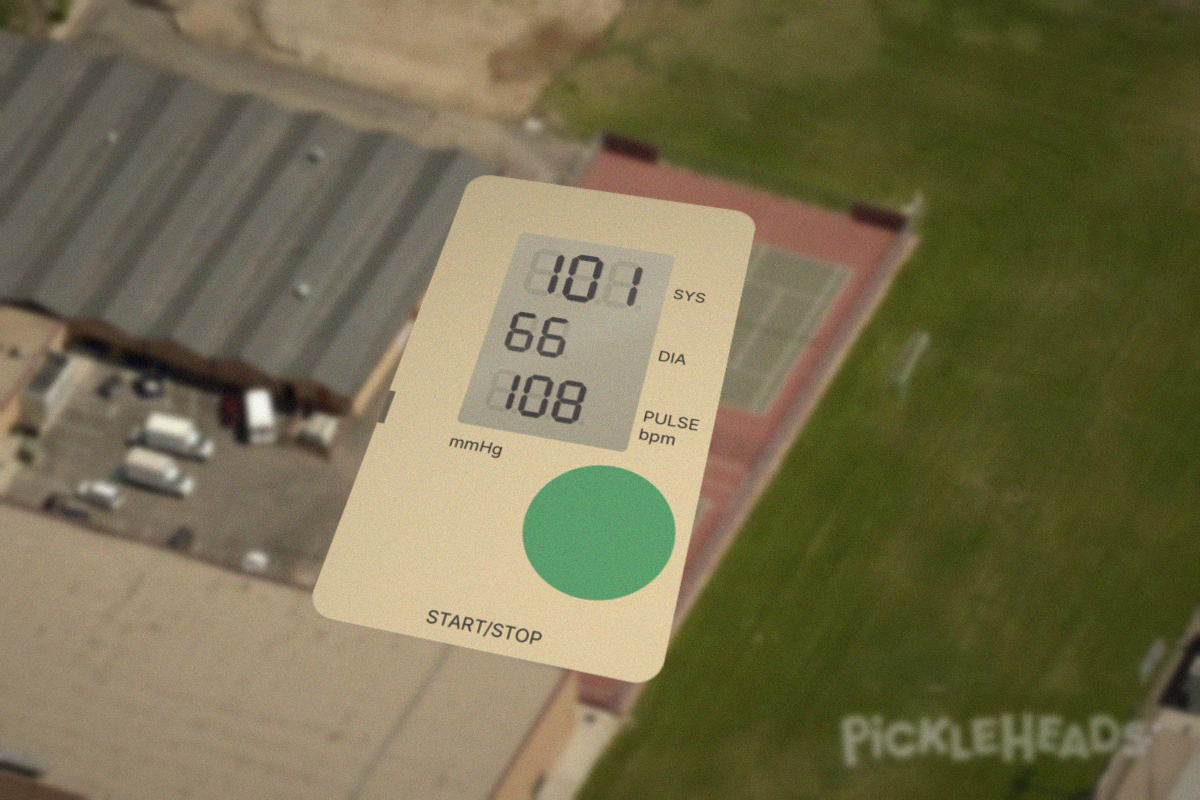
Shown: 108 bpm
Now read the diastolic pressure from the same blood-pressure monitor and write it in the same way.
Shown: 66 mmHg
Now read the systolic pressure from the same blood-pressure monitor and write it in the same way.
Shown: 101 mmHg
